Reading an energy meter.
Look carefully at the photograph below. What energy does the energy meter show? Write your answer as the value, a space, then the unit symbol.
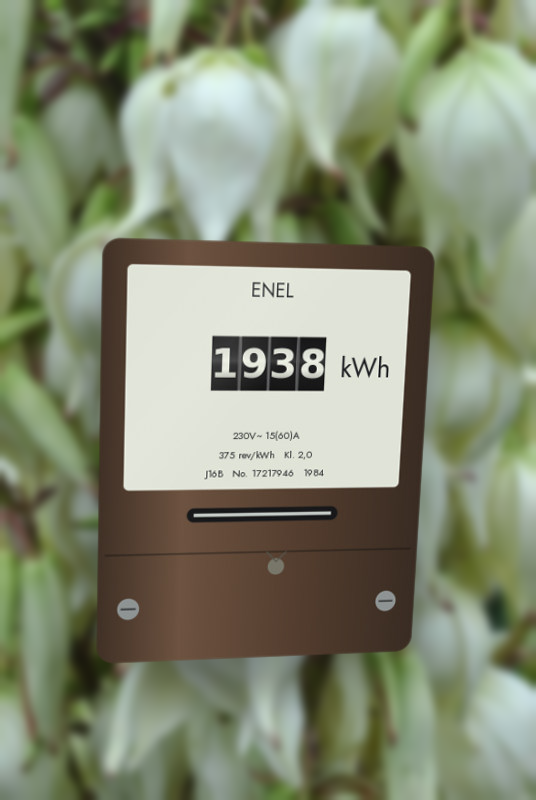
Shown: 1938 kWh
